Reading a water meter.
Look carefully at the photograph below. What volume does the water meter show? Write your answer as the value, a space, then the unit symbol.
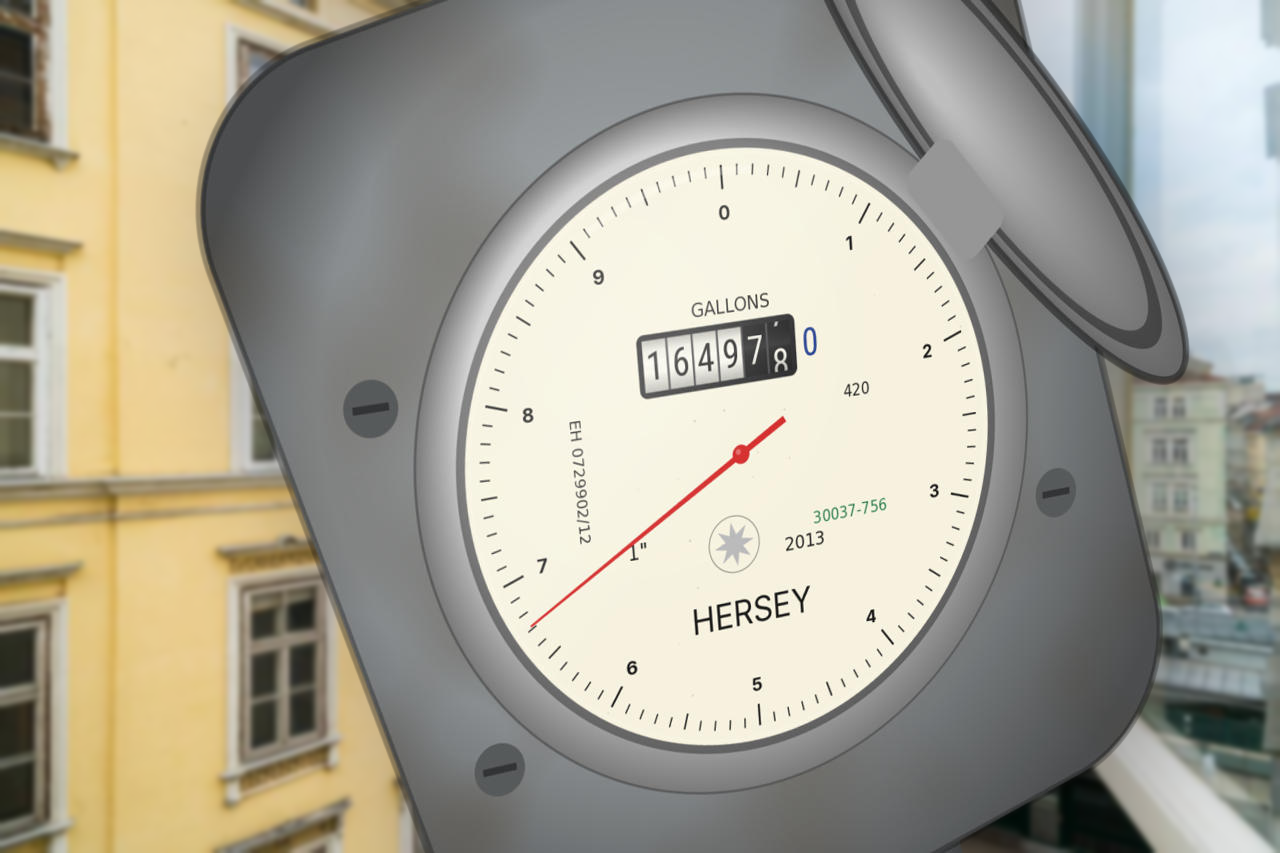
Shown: 1649776.7 gal
